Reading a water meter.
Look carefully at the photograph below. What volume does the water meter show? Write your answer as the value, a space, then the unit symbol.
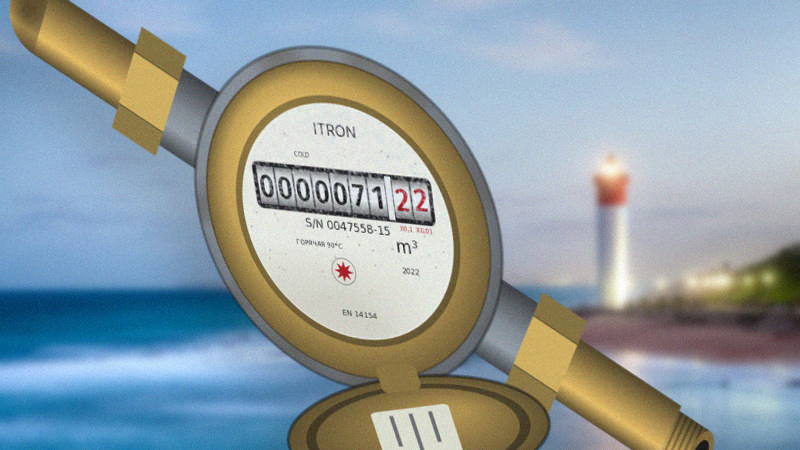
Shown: 71.22 m³
